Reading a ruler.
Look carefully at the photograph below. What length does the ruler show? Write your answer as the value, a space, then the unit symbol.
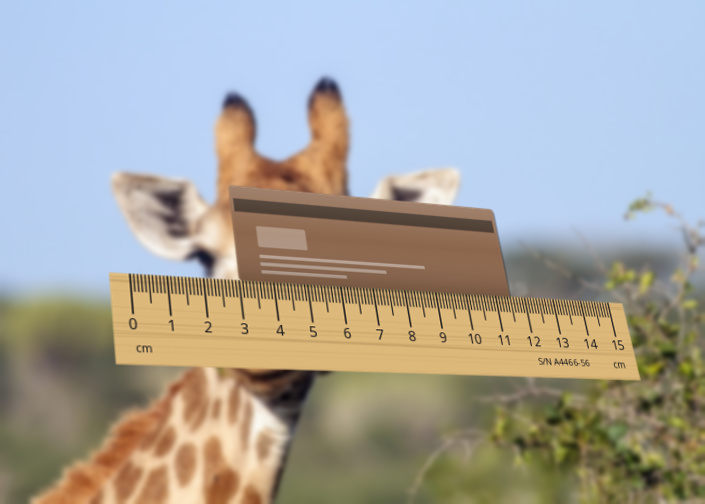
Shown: 8.5 cm
